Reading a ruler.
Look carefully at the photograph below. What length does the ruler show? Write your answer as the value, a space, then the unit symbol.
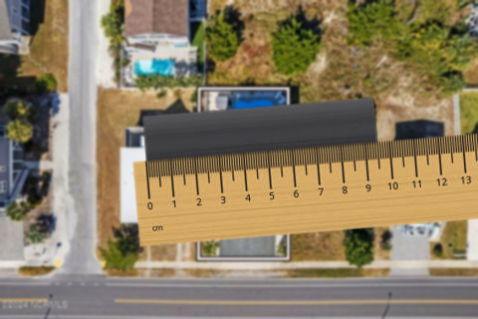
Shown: 9.5 cm
